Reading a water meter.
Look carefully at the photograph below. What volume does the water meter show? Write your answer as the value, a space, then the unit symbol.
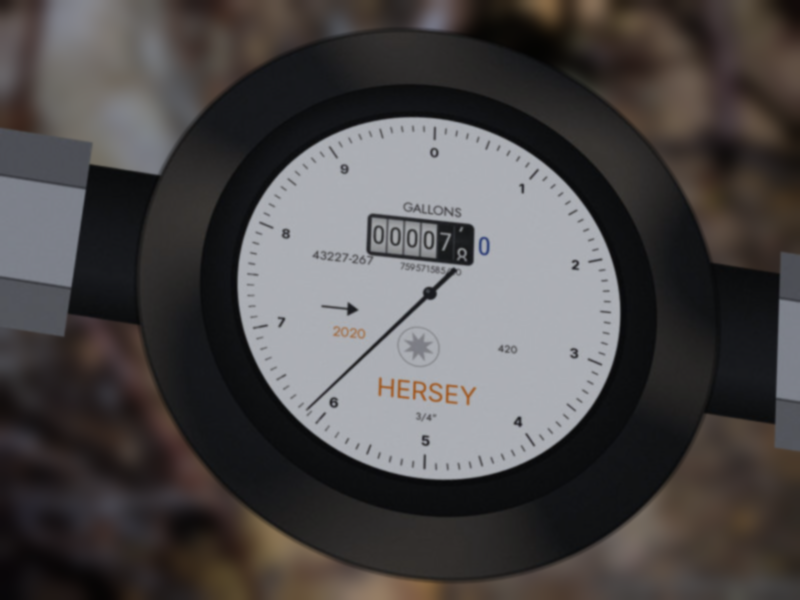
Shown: 776.1 gal
